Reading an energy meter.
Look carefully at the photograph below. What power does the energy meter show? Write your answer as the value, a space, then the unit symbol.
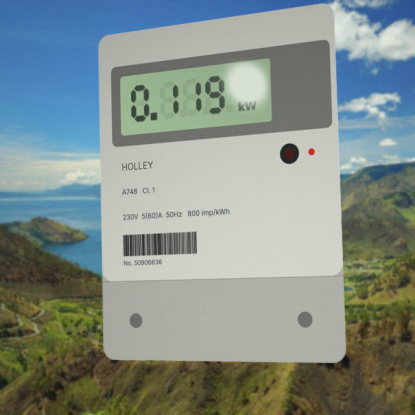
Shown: 0.119 kW
